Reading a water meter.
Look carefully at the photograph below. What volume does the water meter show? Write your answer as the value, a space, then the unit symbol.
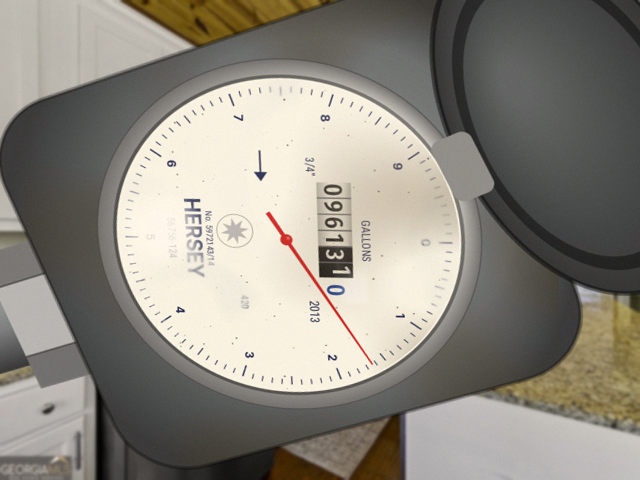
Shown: 961311.6 gal
